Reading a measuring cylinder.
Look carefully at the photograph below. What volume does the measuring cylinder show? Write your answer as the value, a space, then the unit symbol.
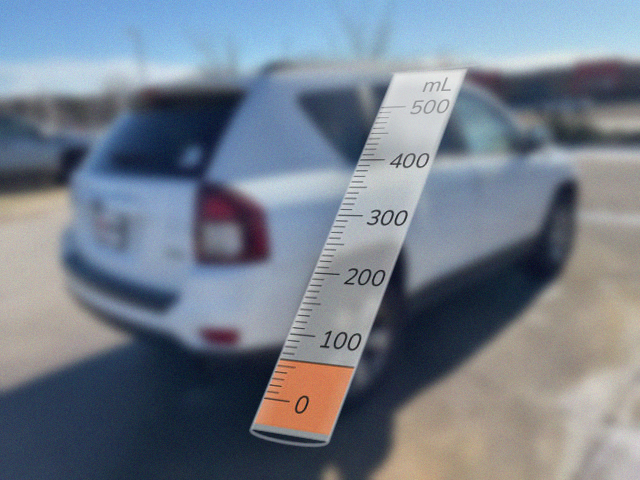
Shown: 60 mL
